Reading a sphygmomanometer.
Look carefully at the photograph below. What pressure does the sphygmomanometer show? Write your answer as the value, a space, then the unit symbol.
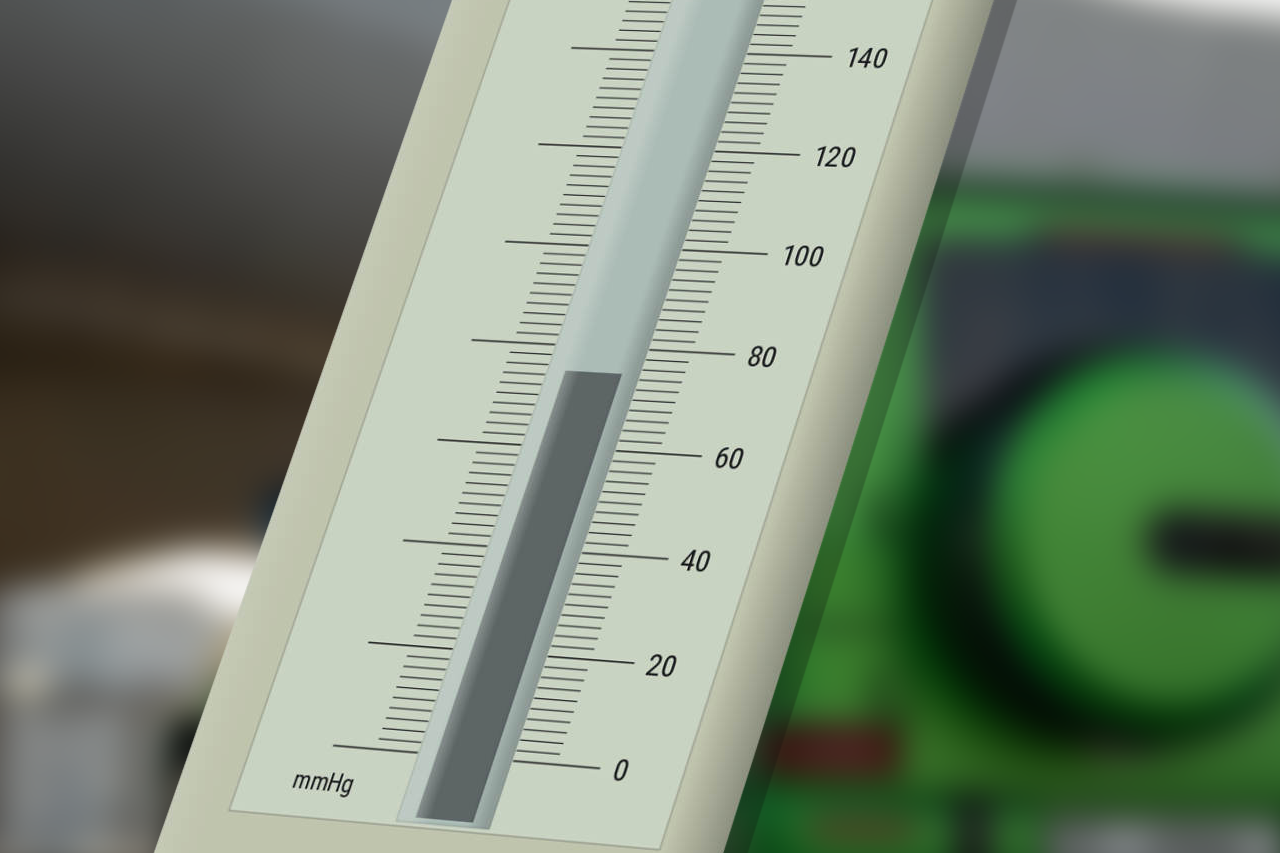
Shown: 75 mmHg
